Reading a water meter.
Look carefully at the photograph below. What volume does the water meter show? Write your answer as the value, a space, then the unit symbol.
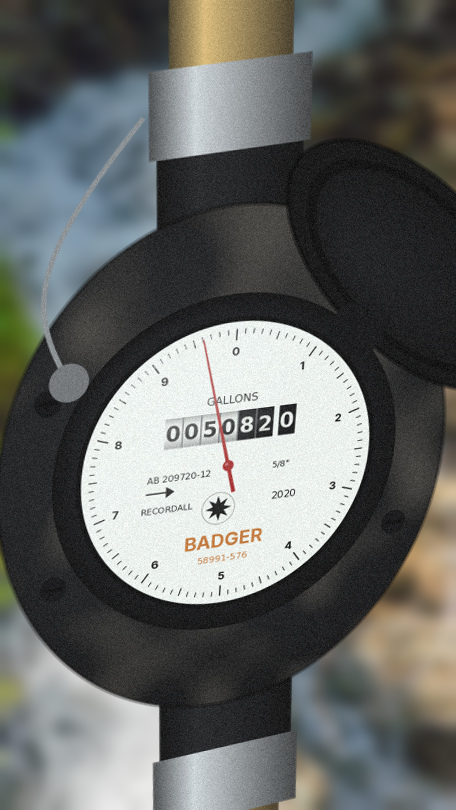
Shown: 50819.6 gal
